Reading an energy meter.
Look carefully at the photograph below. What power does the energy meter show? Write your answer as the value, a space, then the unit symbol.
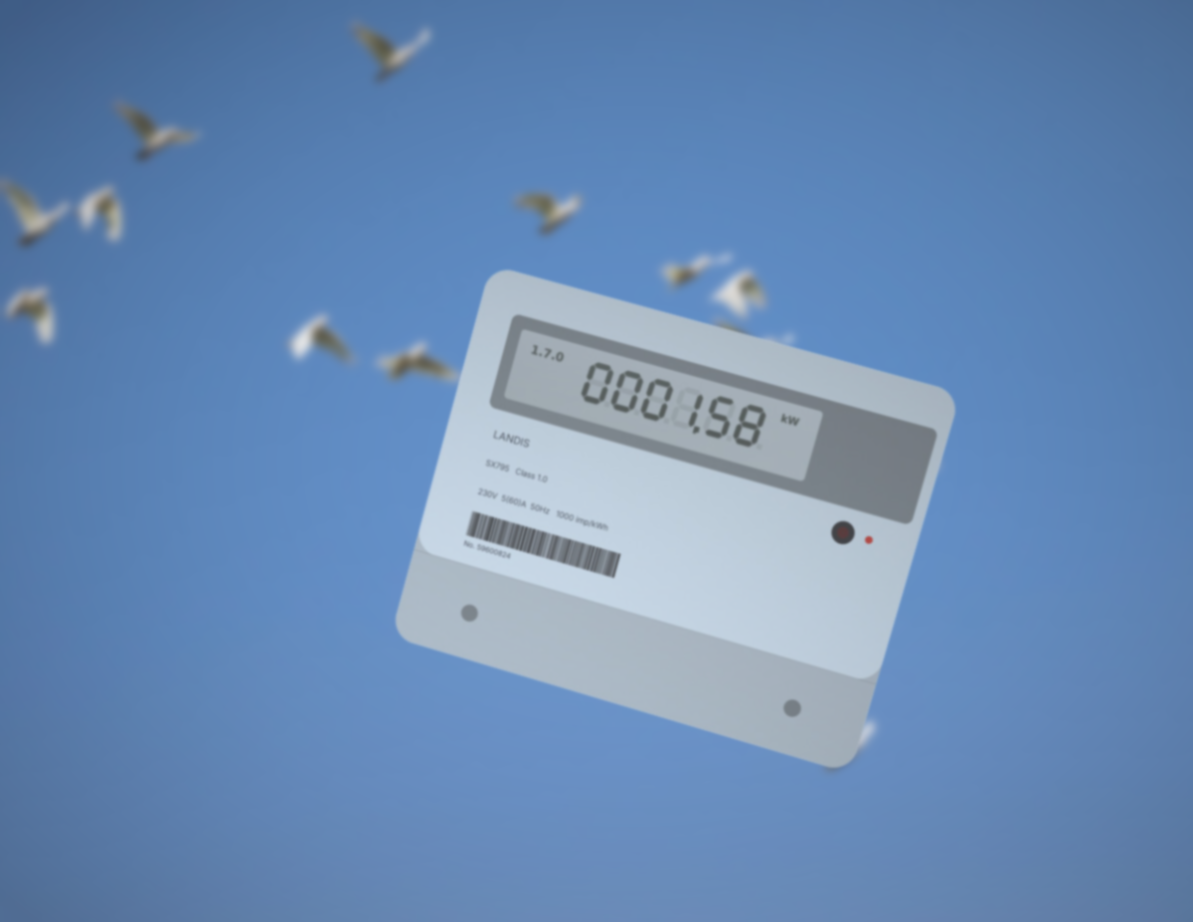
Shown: 1.58 kW
